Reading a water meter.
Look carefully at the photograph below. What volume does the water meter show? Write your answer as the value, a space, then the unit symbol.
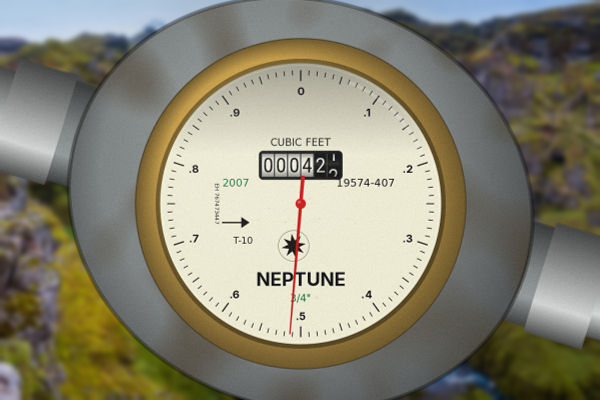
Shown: 421.51 ft³
